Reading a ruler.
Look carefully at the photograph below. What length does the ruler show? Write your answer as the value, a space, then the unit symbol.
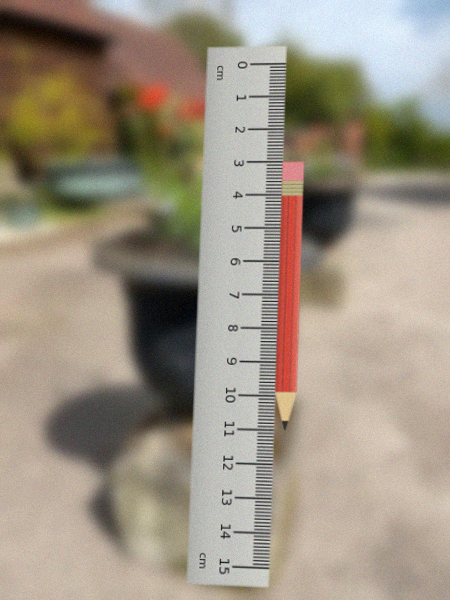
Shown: 8 cm
